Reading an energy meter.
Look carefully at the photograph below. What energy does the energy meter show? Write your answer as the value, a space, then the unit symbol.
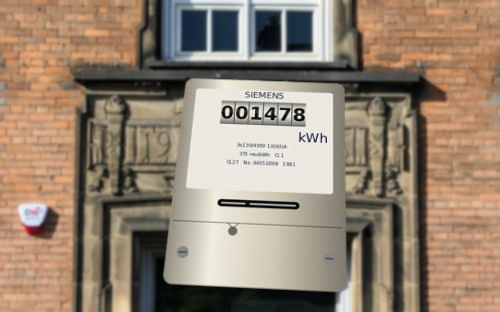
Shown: 1478 kWh
